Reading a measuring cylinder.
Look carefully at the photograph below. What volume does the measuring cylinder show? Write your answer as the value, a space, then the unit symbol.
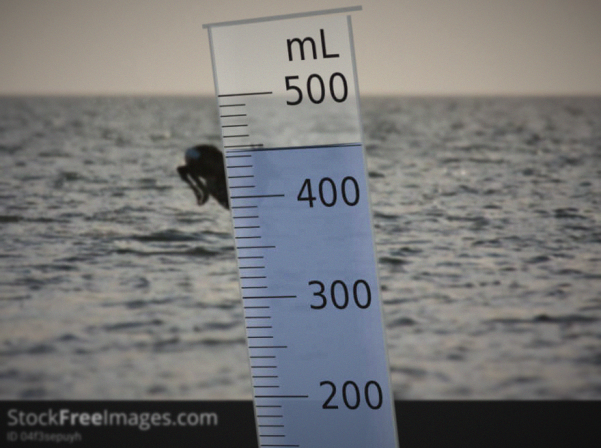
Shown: 445 mL
